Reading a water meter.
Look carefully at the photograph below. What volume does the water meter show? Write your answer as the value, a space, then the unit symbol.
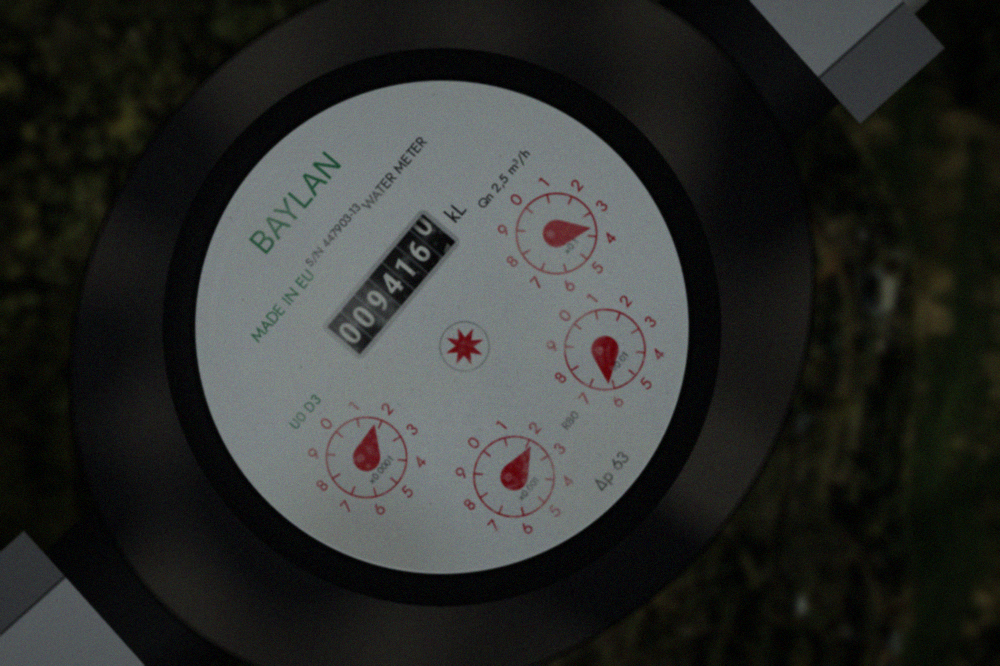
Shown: 94160.3621 kL
